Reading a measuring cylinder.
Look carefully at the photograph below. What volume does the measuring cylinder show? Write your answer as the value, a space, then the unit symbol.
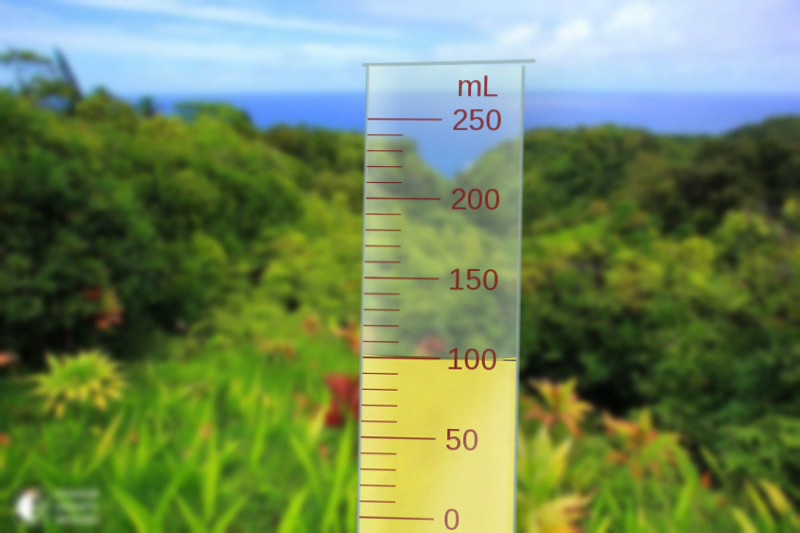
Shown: 100 mL
